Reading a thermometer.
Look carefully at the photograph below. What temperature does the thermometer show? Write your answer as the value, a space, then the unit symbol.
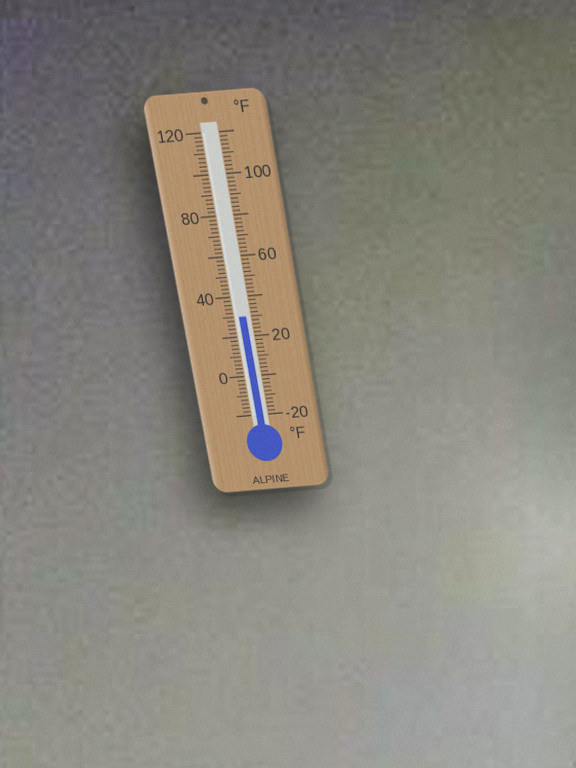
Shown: 30 °F
